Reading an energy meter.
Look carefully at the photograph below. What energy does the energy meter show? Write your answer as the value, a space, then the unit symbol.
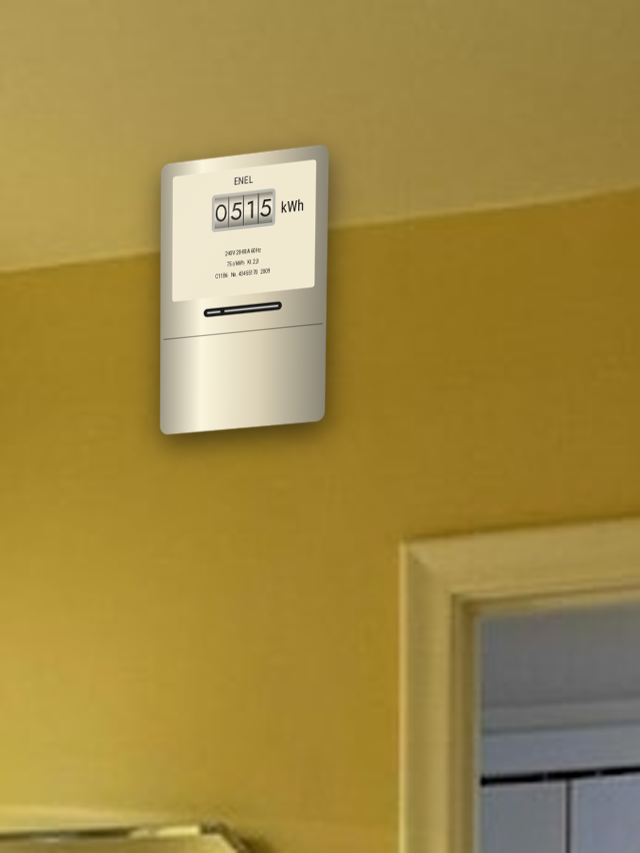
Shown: 515 kWh
